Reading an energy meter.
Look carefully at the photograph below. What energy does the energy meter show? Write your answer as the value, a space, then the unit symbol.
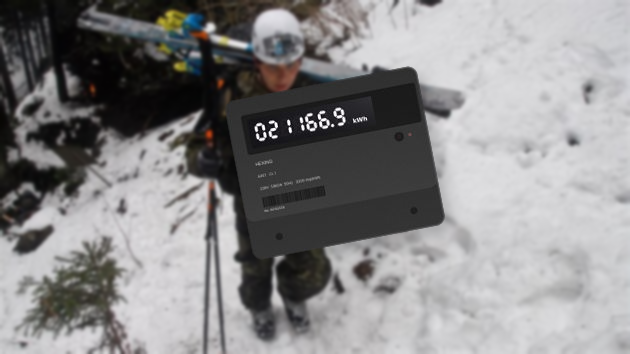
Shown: 21166.9 kWh
